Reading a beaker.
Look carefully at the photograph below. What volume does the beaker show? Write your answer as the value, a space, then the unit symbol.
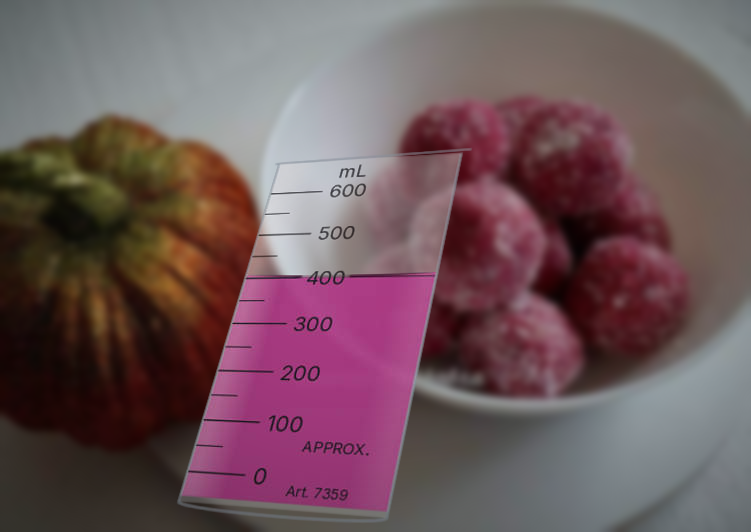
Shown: 400 mL
